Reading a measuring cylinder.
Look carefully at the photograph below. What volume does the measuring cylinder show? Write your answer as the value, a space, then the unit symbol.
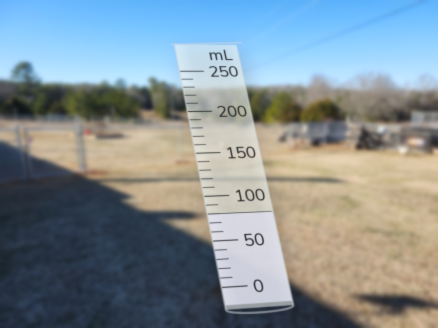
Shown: 80 mL
